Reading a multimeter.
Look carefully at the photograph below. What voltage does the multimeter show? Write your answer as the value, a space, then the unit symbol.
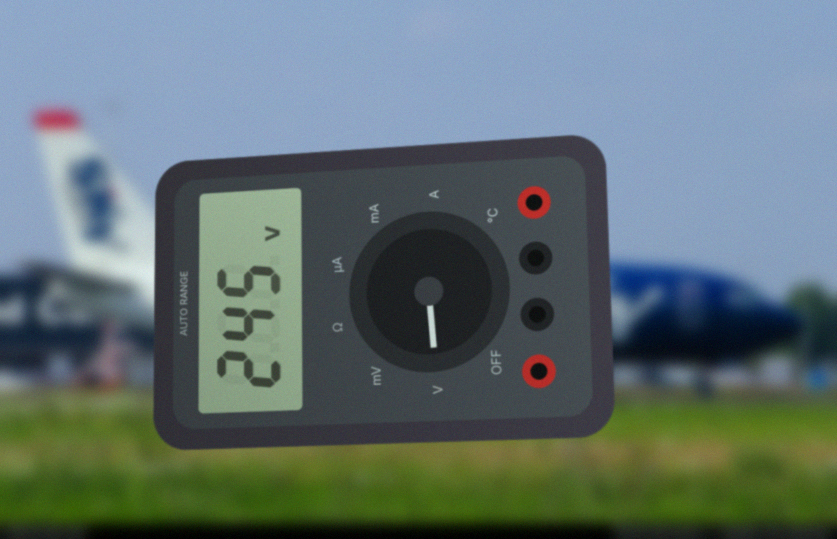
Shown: 245 V
